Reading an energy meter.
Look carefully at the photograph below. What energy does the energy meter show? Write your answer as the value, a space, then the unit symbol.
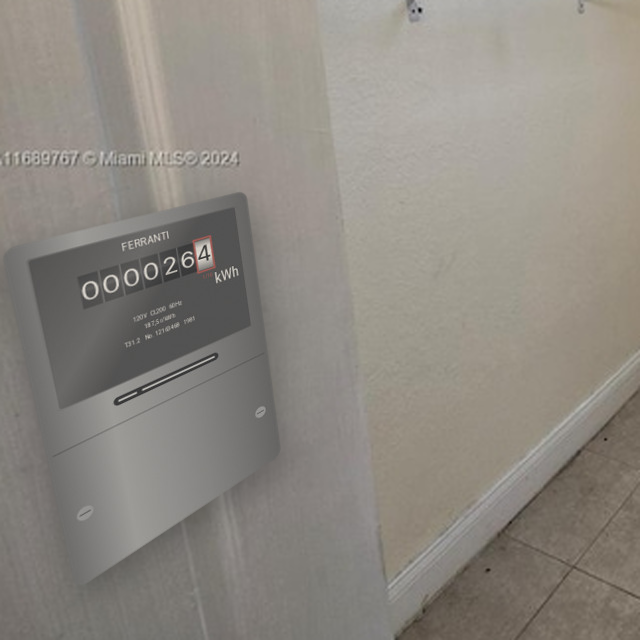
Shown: 26.4 kWh
